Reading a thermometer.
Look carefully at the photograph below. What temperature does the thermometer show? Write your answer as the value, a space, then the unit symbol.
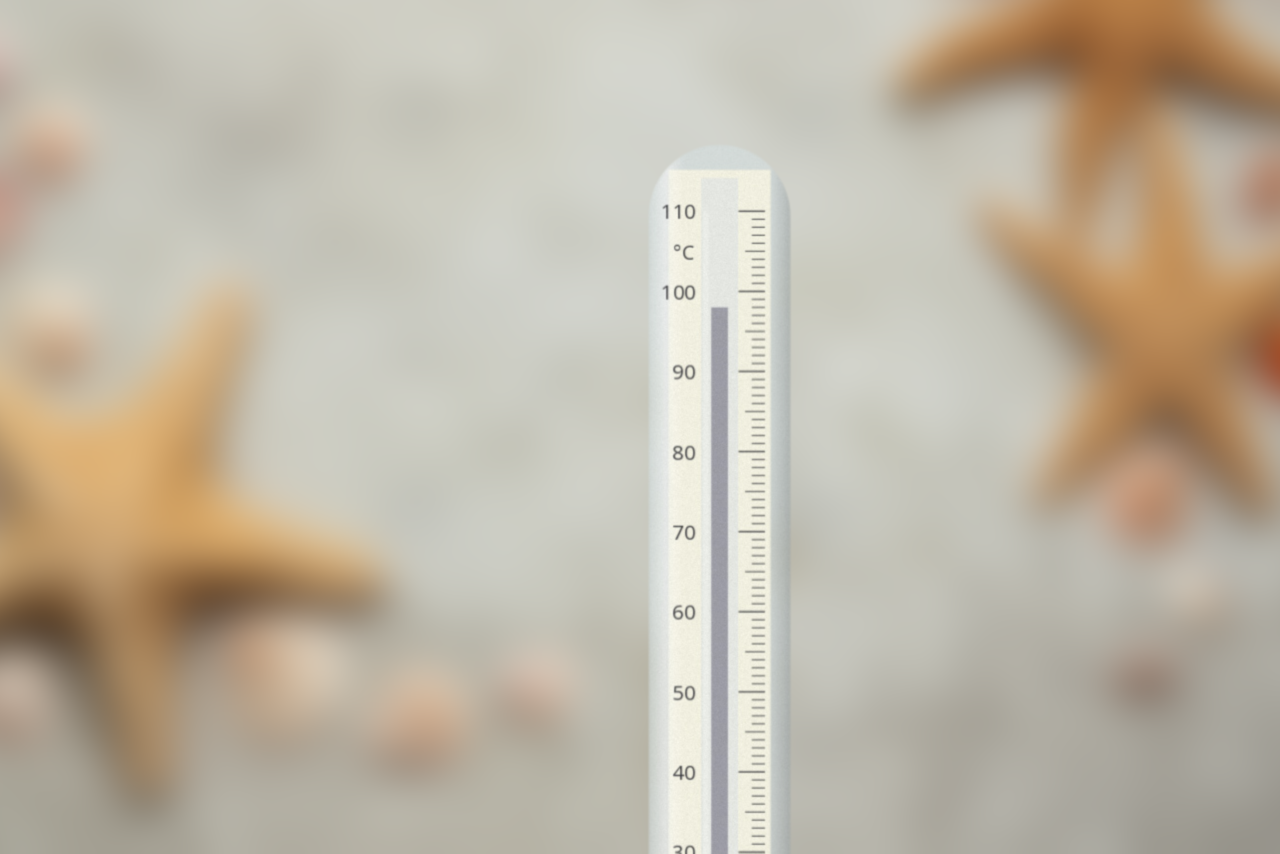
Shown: 98 °C
